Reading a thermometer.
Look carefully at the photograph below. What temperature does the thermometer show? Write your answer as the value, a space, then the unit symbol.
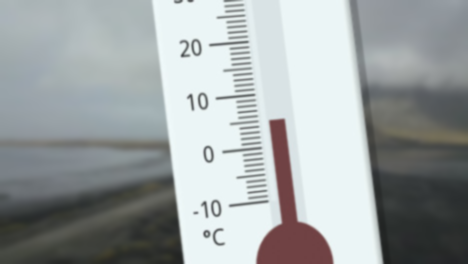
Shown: 5 °C
